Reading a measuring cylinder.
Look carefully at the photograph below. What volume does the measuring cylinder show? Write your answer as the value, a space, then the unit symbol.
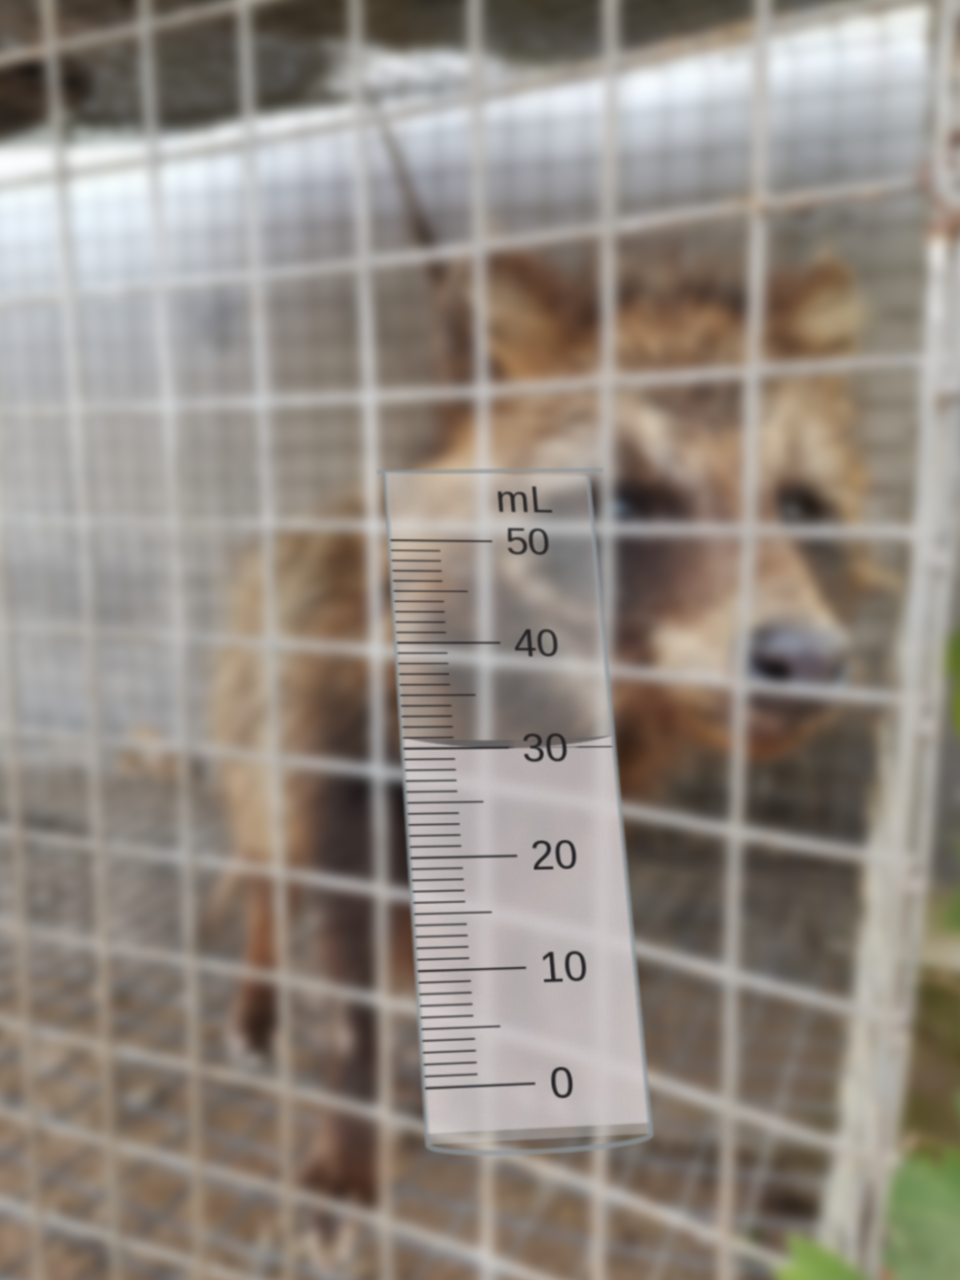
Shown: 30 mL
